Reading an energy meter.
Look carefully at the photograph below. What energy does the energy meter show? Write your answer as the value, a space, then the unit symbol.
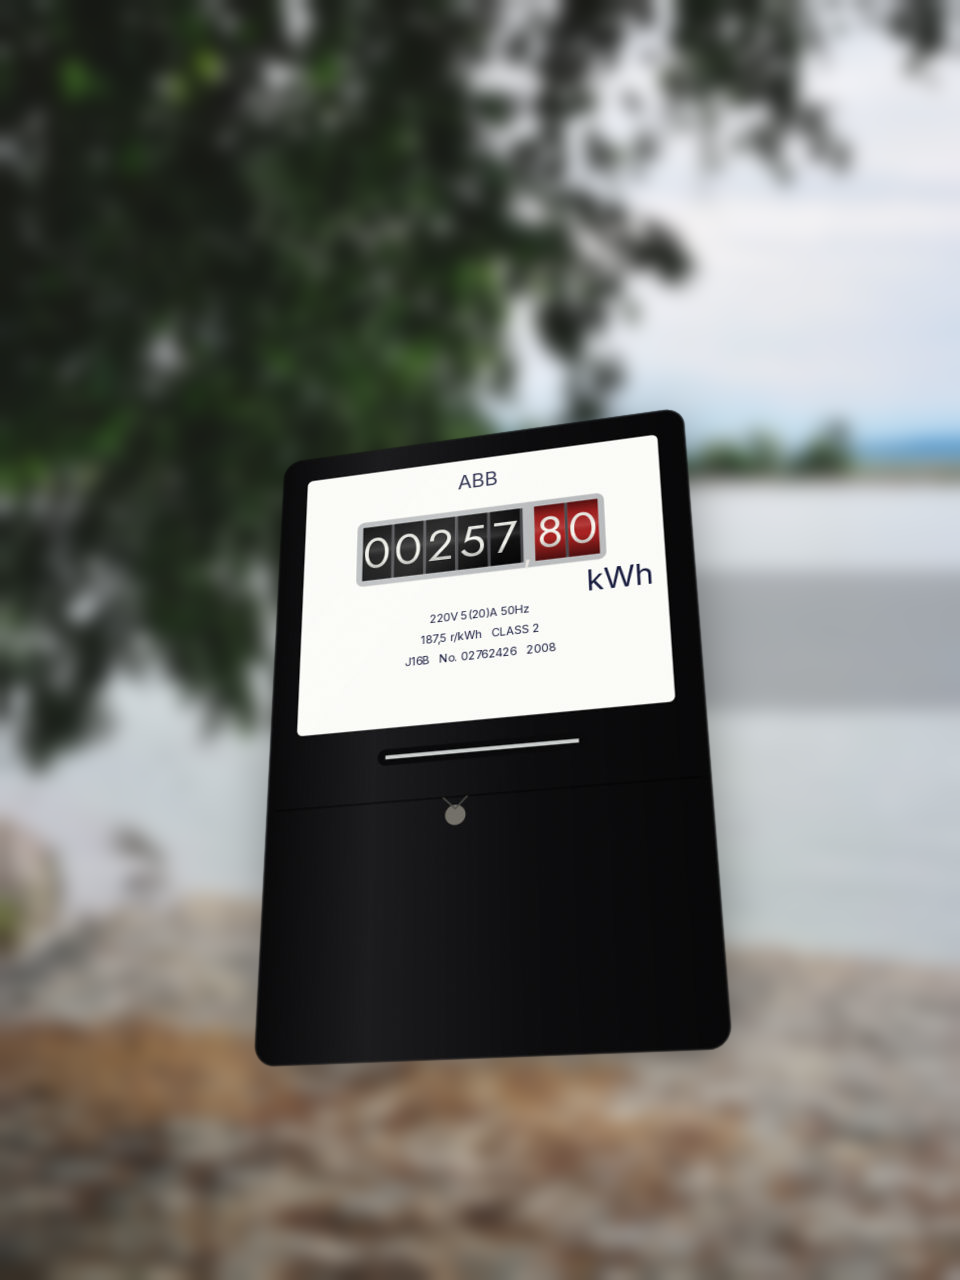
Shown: 257.80 kWh
